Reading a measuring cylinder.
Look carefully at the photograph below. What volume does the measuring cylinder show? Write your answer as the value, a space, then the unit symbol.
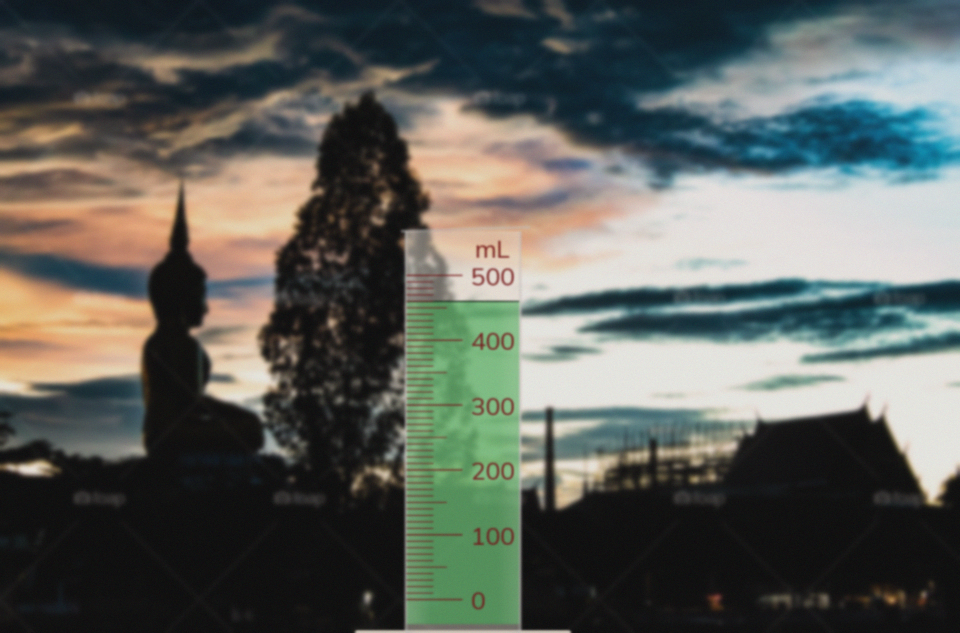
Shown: 460 mL
